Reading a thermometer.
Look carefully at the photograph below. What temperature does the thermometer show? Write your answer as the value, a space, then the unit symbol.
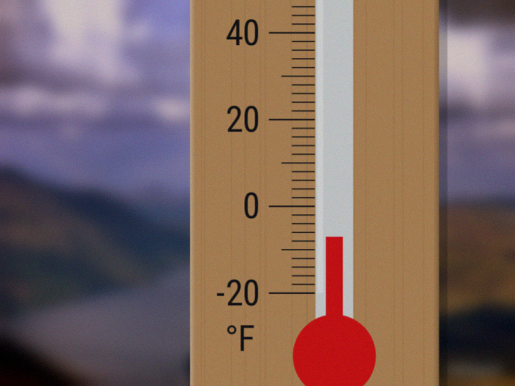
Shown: -7 °F
